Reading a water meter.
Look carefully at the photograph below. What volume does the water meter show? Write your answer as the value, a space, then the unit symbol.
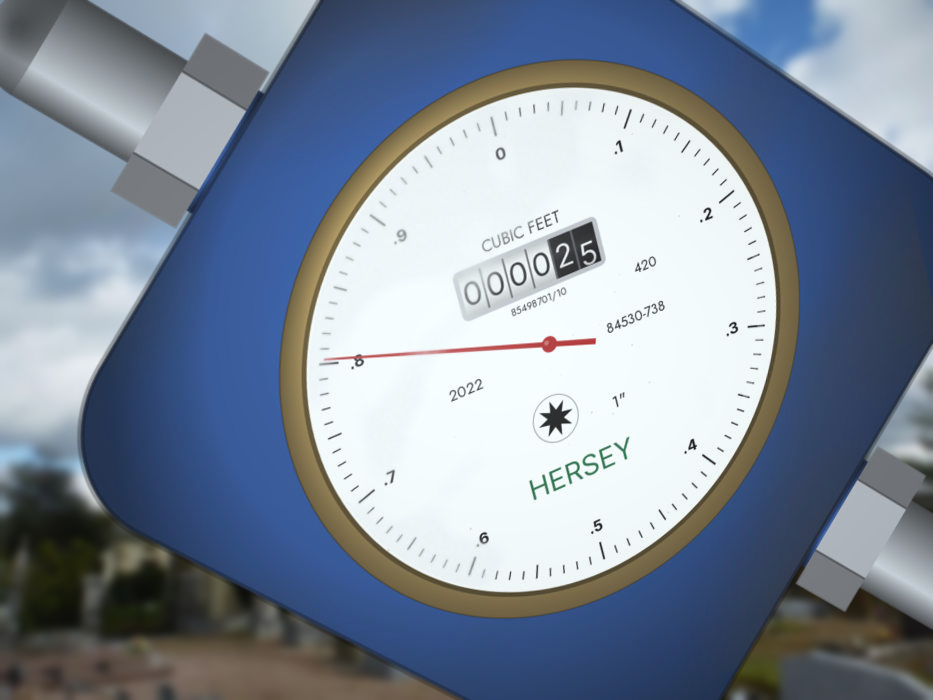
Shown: 24.80 ft³
